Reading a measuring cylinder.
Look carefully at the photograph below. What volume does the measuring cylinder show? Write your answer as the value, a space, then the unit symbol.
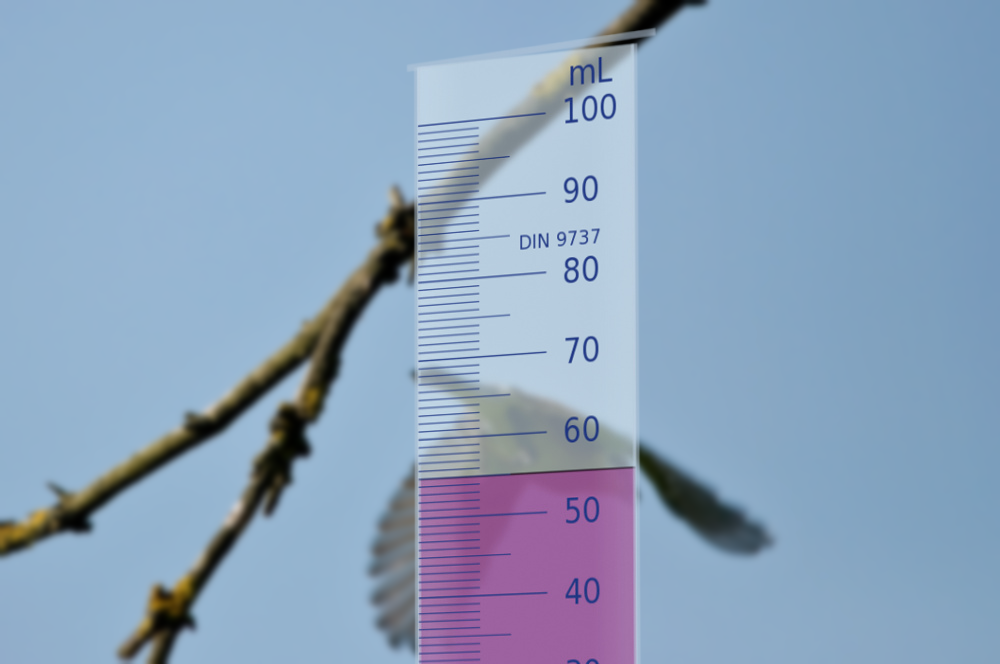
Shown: 55 mL
